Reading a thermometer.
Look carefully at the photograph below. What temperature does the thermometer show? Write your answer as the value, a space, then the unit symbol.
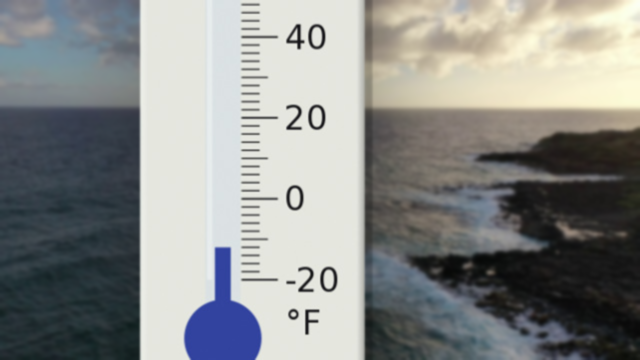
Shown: -12 °F
